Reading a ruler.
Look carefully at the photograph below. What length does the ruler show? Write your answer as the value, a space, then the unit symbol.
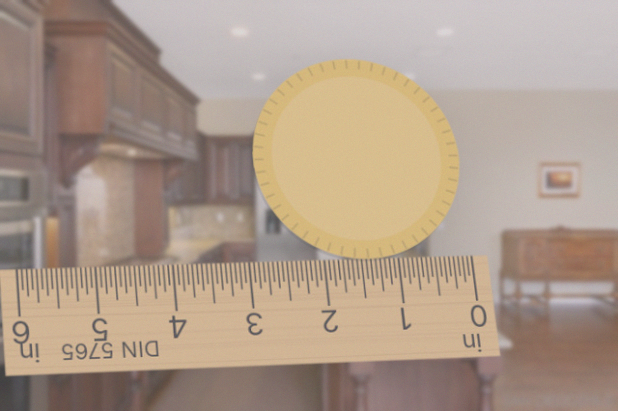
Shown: 2.8125 in
